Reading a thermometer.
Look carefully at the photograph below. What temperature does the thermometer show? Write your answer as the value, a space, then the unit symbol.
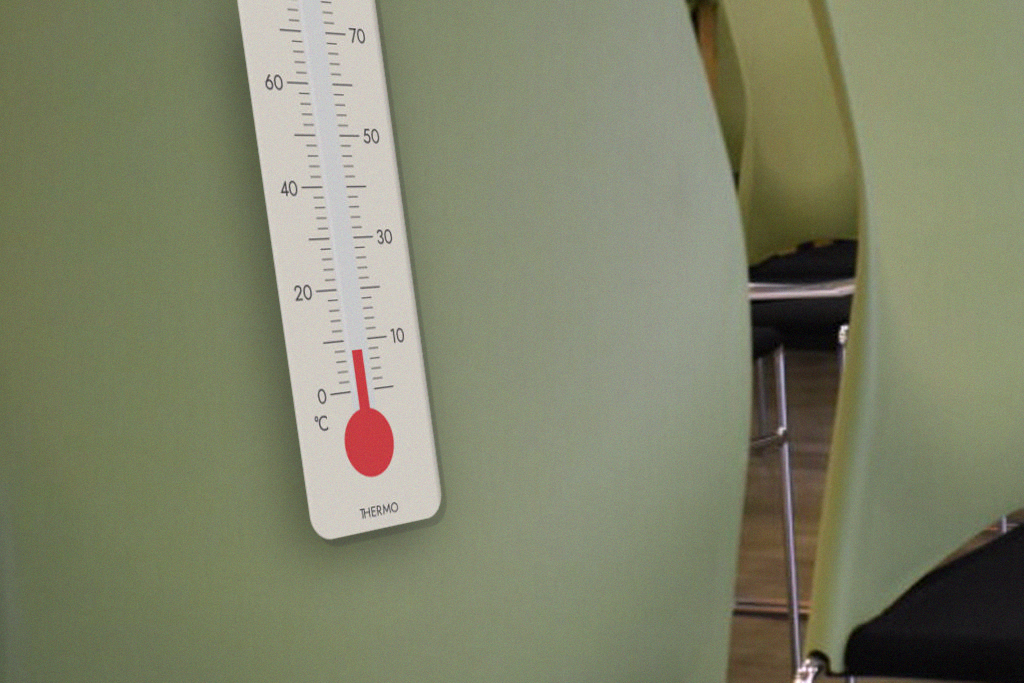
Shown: 8 °C
